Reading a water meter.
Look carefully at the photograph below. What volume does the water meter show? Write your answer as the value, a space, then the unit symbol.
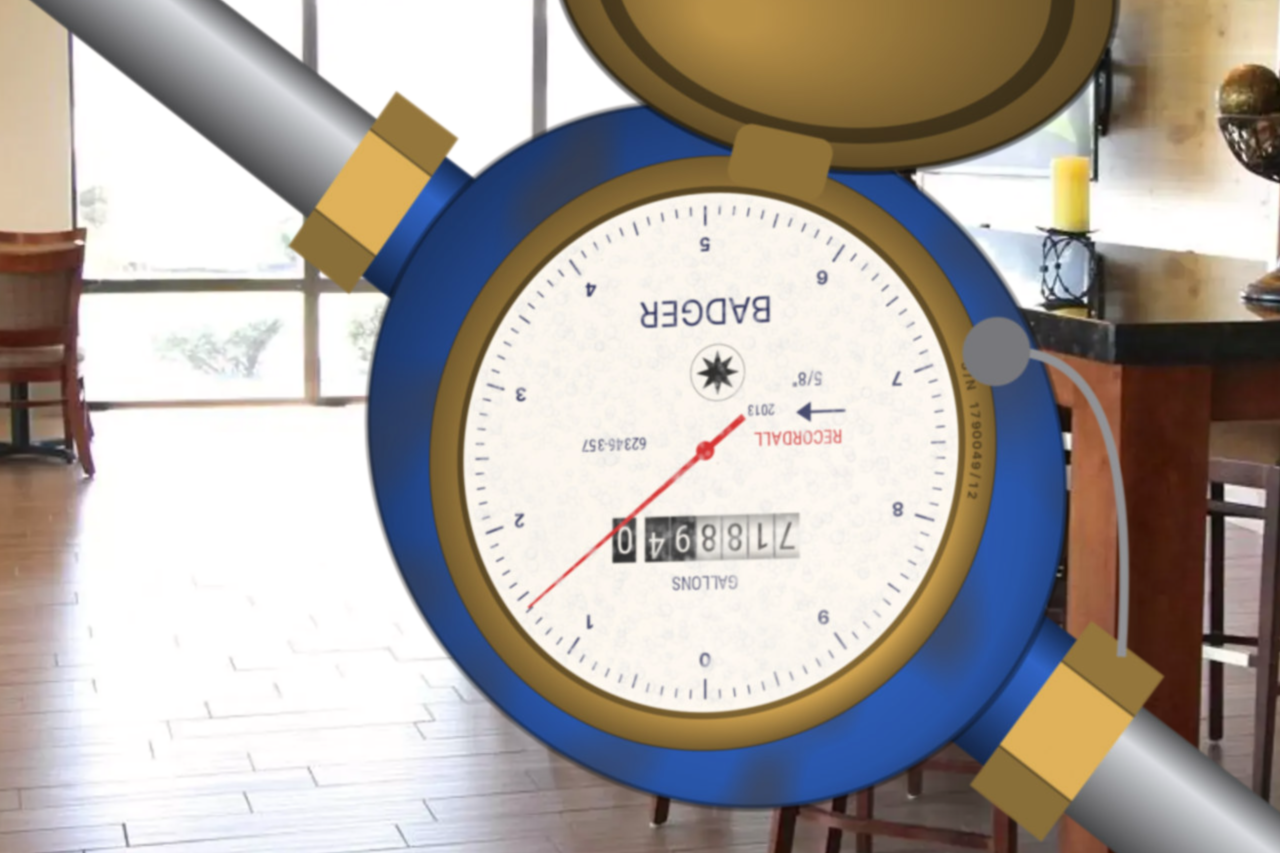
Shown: 7188941.4 gal
